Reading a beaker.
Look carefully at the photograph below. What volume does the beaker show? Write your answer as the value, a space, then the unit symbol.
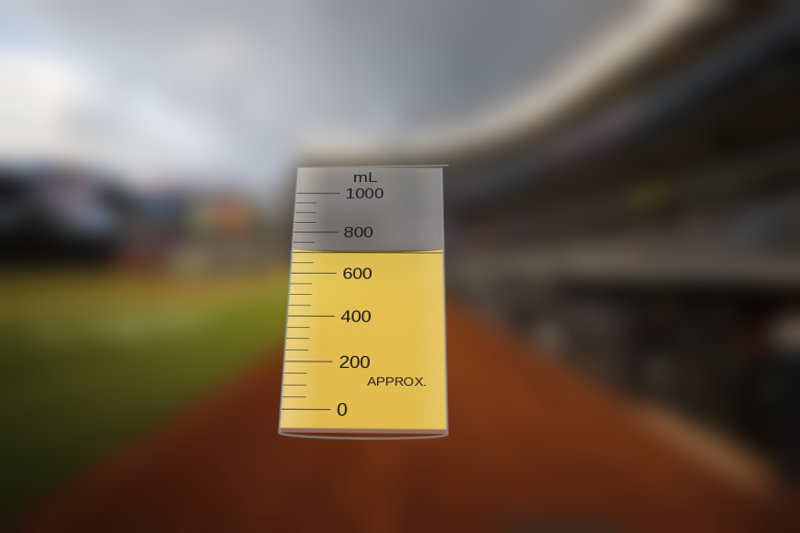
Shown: 700 mL
